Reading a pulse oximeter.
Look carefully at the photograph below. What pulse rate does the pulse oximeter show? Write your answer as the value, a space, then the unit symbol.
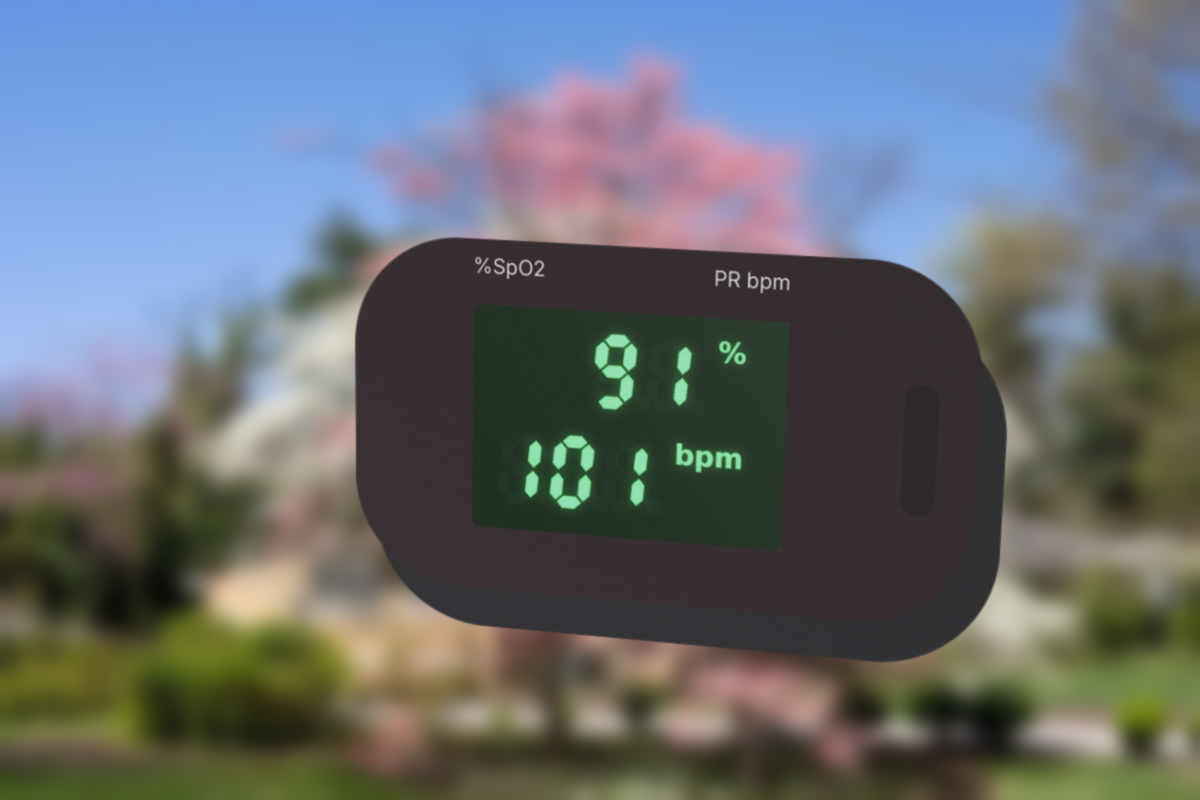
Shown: 101 bpm
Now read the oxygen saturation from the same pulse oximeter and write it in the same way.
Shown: 91 %
